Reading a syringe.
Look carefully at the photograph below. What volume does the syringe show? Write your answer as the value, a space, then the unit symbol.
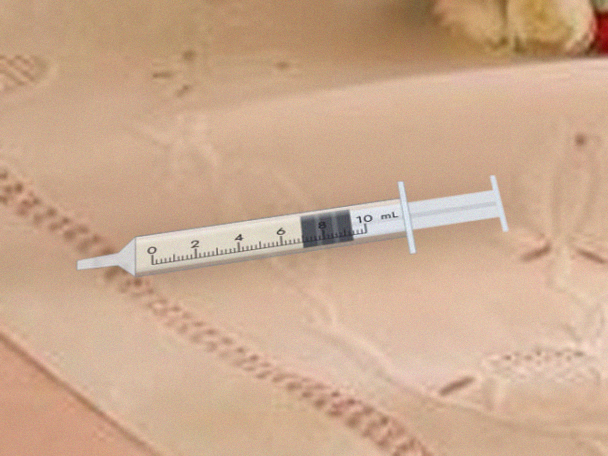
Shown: 7 mL
